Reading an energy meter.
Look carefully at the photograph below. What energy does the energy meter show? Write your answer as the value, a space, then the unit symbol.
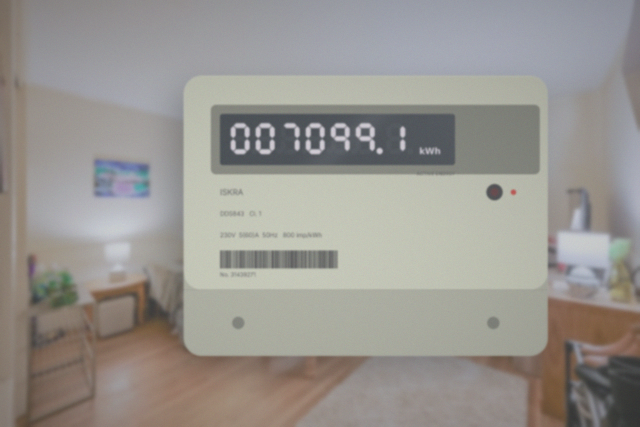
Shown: 7099.1 kWh
